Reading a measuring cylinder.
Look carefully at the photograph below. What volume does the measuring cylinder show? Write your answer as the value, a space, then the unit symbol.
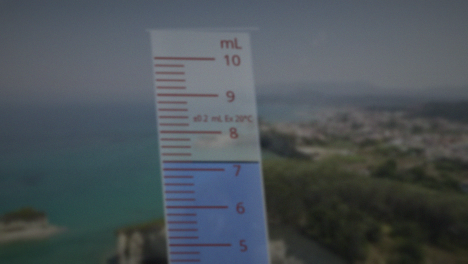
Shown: 7.2 mL
